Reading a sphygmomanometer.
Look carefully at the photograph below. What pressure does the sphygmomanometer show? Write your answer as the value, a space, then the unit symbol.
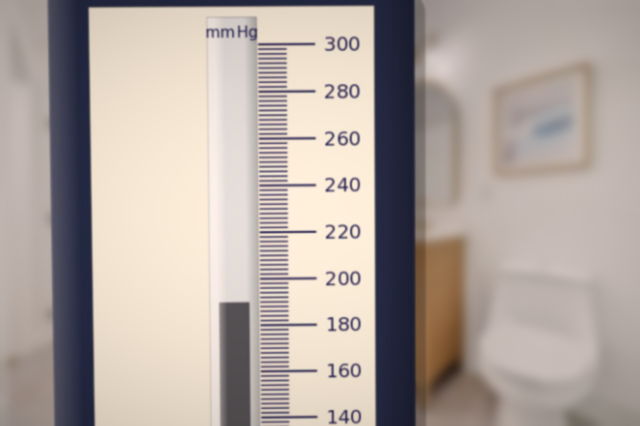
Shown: 190 mmHg
